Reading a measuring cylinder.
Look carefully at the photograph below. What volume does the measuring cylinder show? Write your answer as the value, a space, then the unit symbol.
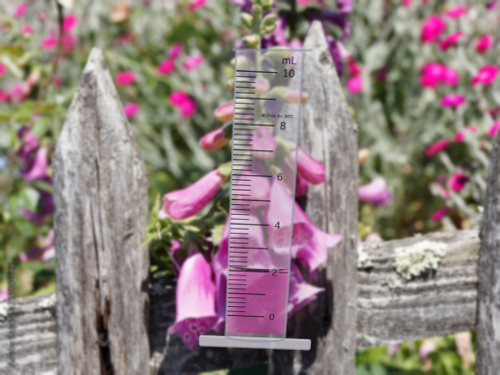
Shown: 2 mL
